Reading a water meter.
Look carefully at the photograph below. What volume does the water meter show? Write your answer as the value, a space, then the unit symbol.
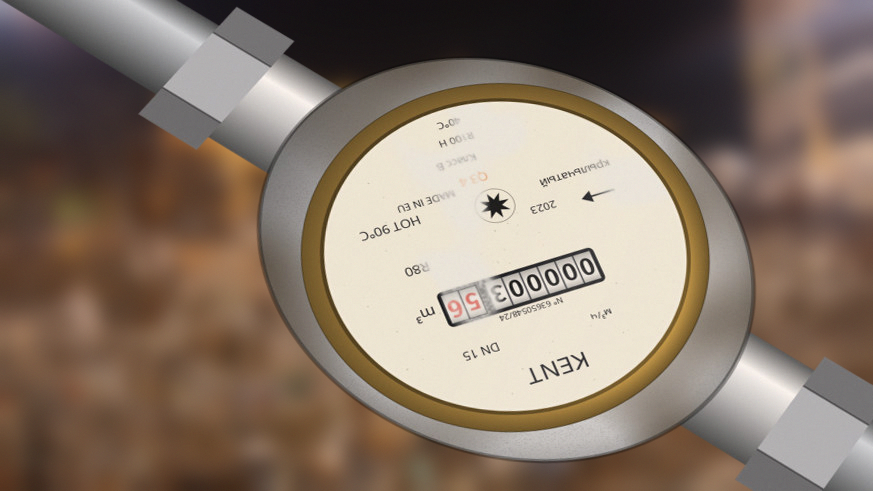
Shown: 3.56 m³
